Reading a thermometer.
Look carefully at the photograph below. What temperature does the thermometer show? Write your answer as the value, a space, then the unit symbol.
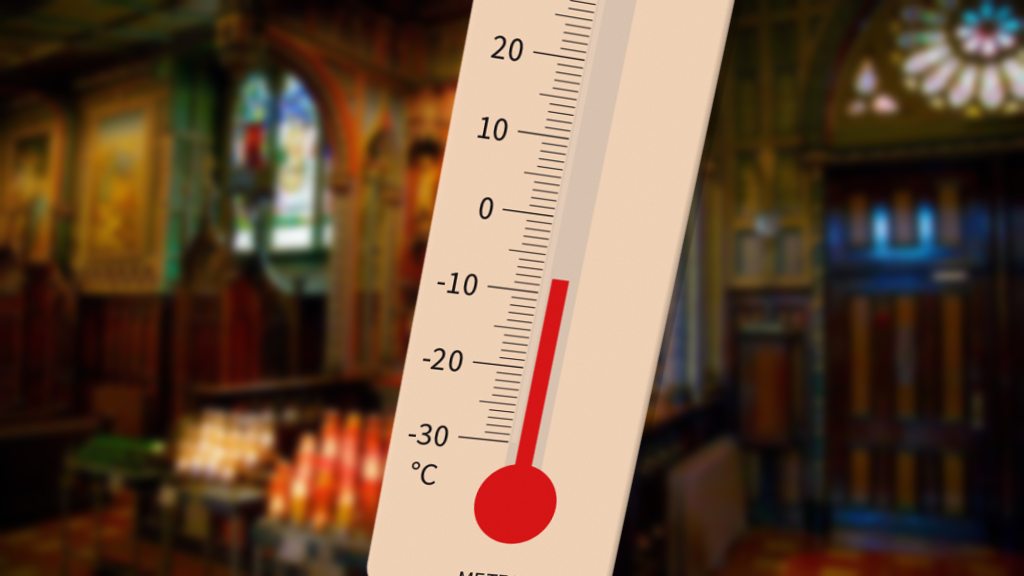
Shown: -8 °C
